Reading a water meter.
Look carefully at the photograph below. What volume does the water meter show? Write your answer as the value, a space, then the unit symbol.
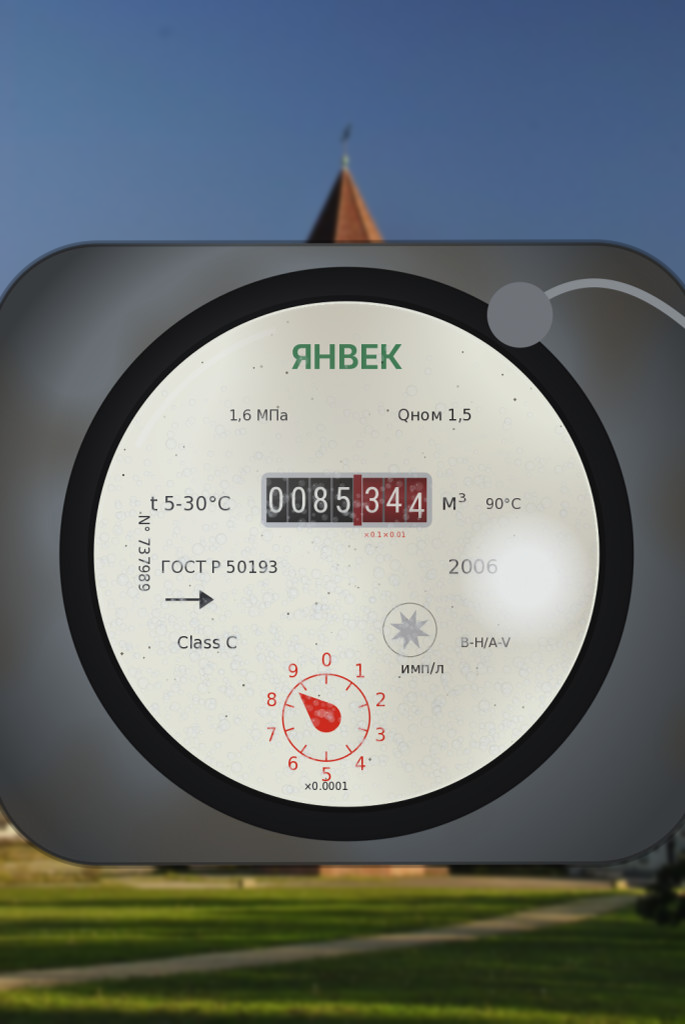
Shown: 85.3438 m³
